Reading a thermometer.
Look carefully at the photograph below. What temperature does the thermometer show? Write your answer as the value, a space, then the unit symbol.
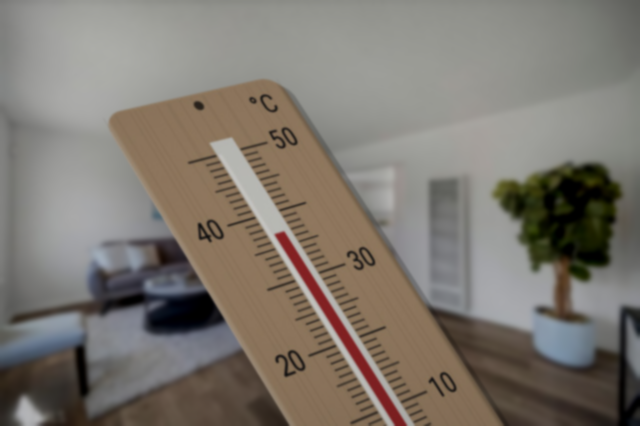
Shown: 37 °C
